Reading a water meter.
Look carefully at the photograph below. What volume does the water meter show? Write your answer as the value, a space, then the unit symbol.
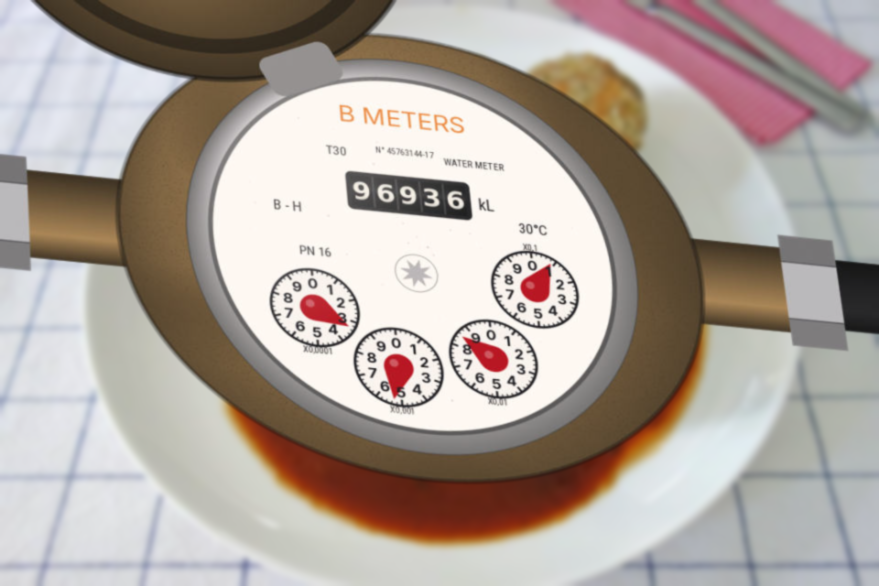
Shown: 96936.0853 kL
